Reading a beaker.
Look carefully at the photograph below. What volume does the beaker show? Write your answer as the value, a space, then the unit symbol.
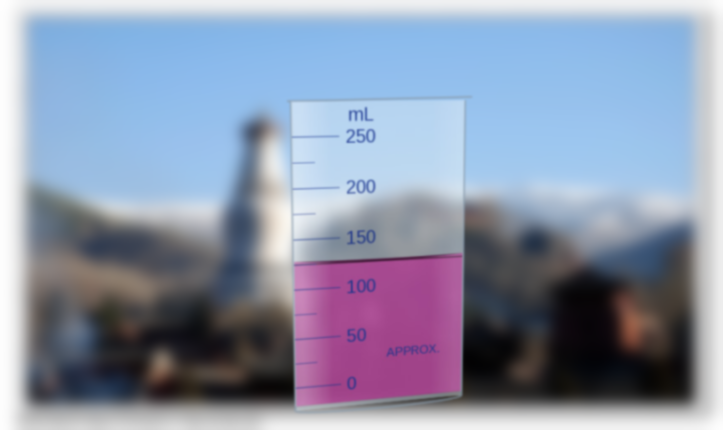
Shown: 125 mL
